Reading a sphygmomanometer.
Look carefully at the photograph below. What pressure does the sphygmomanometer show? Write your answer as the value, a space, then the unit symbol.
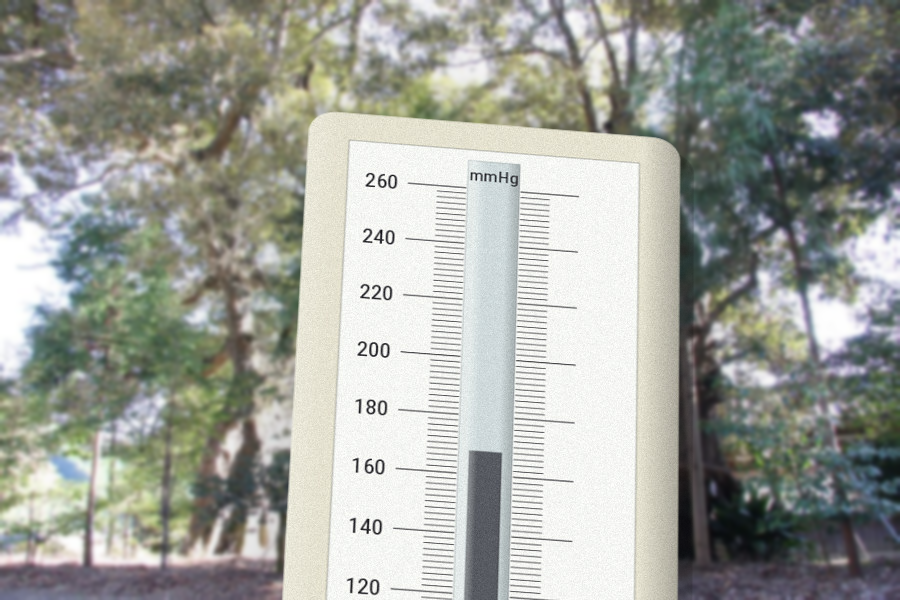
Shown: 168 mmHg
